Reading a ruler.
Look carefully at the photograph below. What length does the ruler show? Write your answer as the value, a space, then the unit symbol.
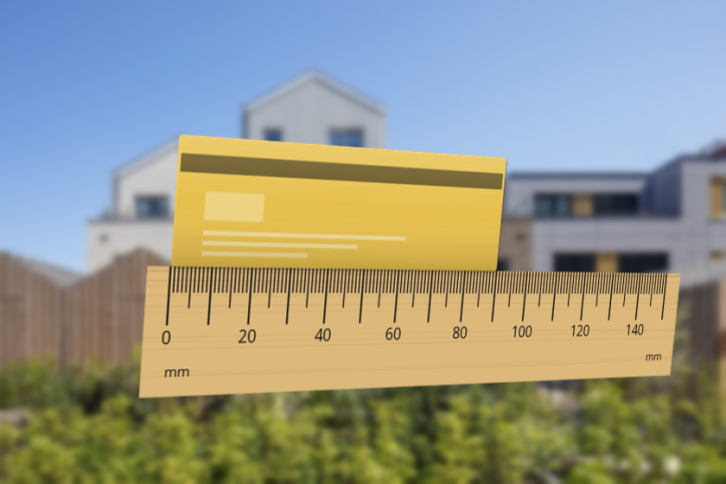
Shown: 90 mm
